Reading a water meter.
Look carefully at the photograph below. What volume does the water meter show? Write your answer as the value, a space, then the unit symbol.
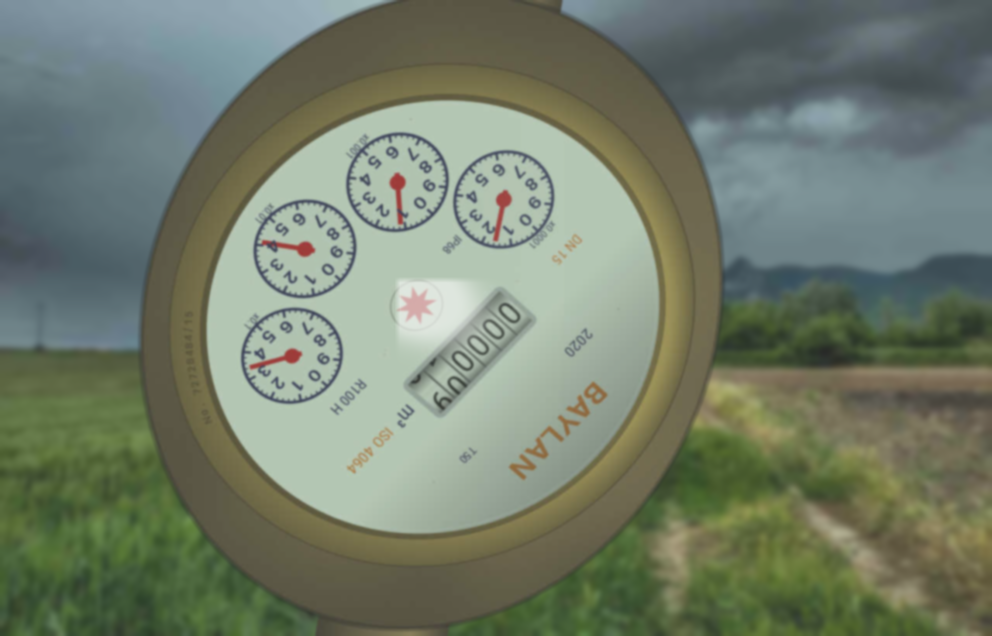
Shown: 9.3411 m³
